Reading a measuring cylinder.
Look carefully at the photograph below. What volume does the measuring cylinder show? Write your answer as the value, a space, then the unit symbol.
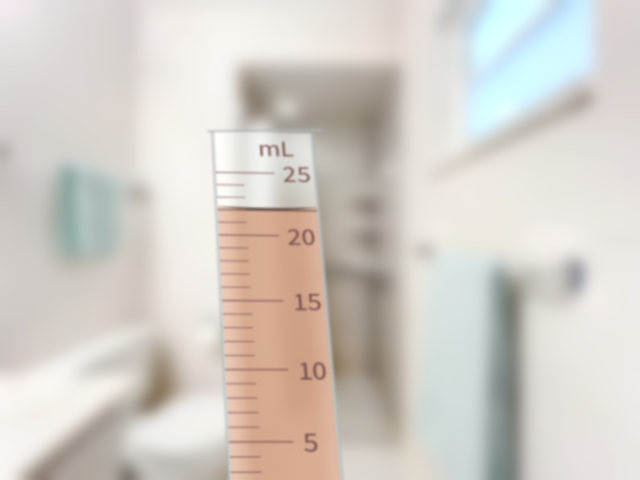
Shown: 22 mL
